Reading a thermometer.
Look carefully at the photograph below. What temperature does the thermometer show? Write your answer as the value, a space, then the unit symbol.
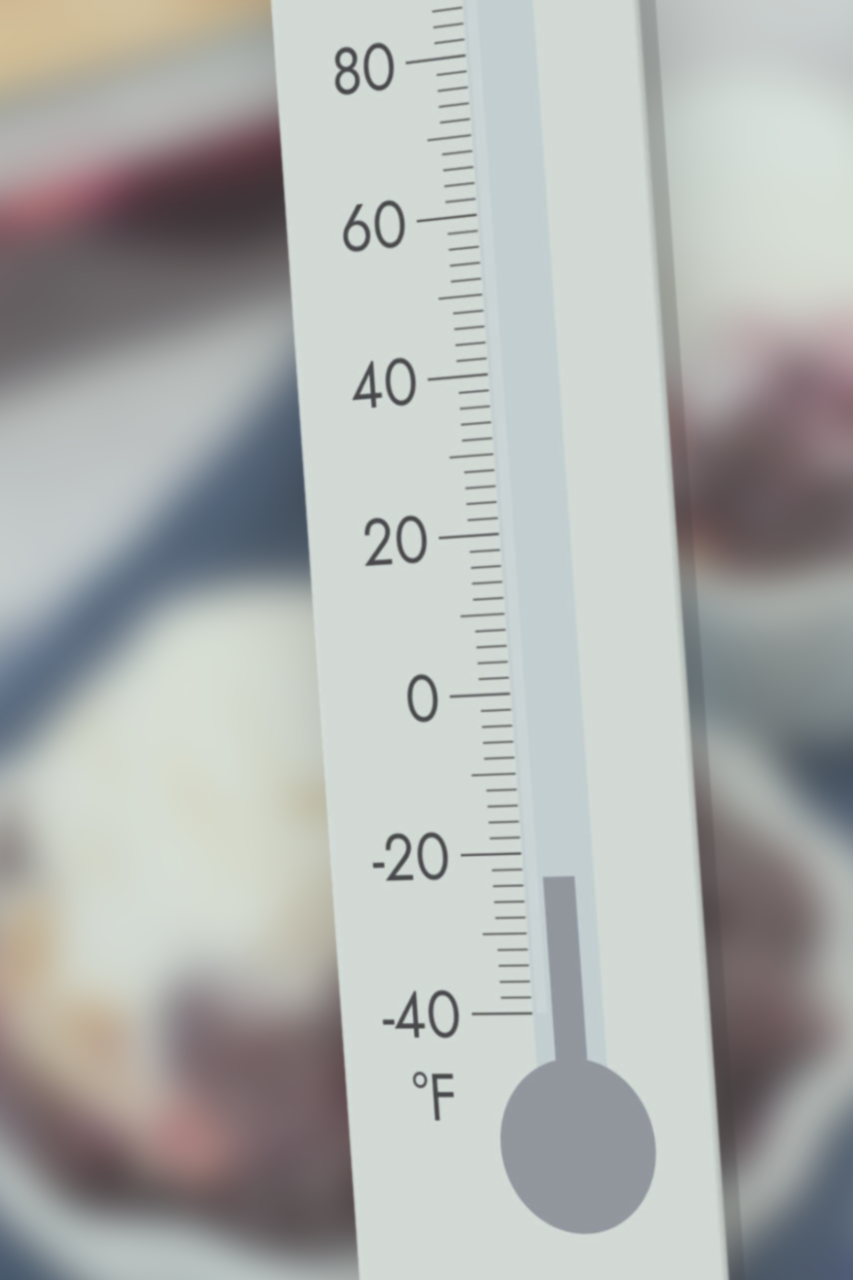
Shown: -23 °F
